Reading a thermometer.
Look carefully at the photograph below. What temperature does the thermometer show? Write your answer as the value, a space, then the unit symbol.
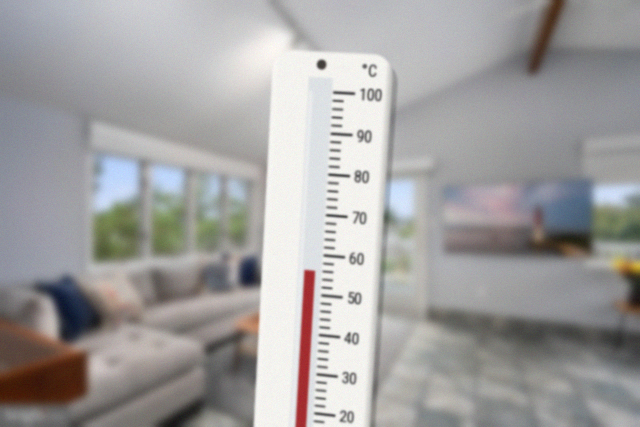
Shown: 56 °C
